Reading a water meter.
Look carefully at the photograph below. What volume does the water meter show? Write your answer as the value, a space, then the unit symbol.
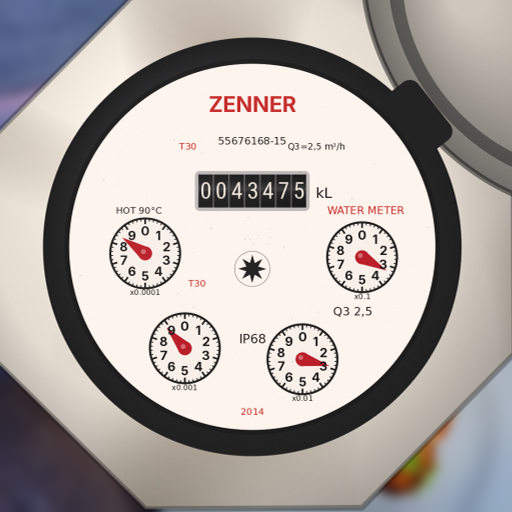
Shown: 43475.3288 kL
